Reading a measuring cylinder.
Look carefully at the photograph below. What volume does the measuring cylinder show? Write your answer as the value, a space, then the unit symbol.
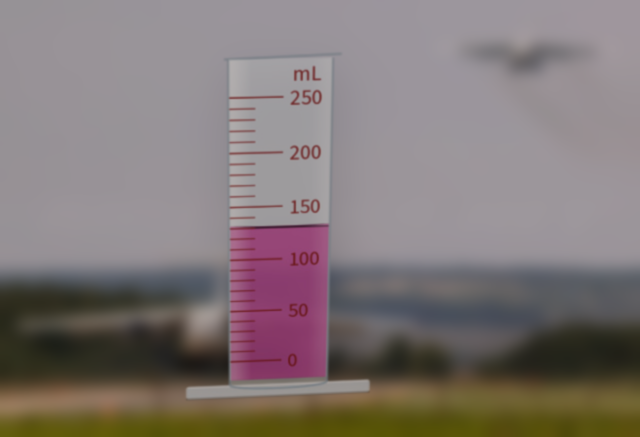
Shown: 130 mL
